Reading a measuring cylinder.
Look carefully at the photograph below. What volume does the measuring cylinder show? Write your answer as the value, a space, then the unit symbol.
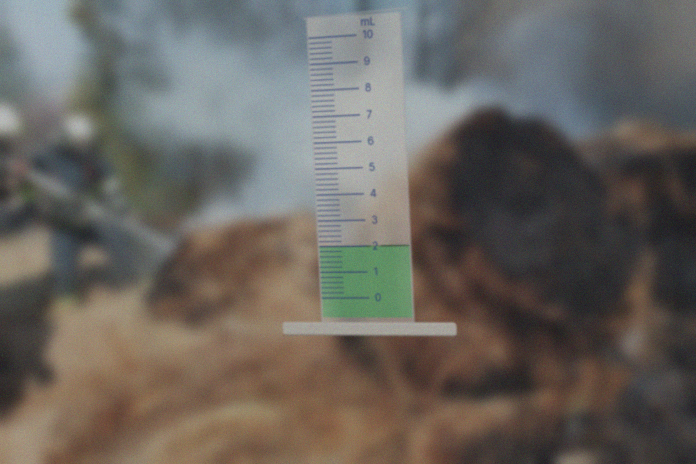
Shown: 2 mL
